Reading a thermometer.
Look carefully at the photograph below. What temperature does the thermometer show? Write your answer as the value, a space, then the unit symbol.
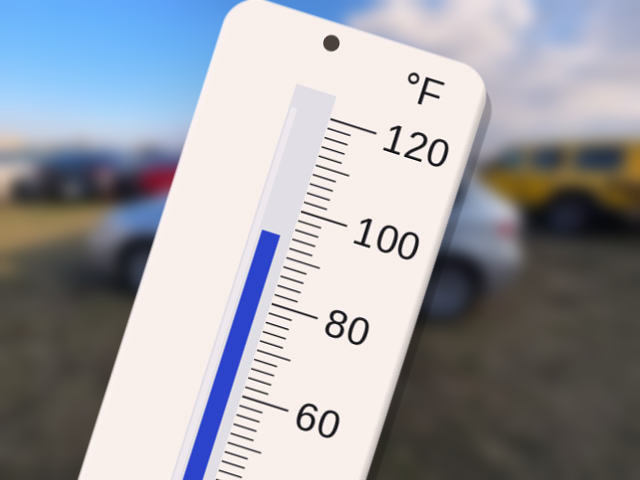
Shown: 94 °F
